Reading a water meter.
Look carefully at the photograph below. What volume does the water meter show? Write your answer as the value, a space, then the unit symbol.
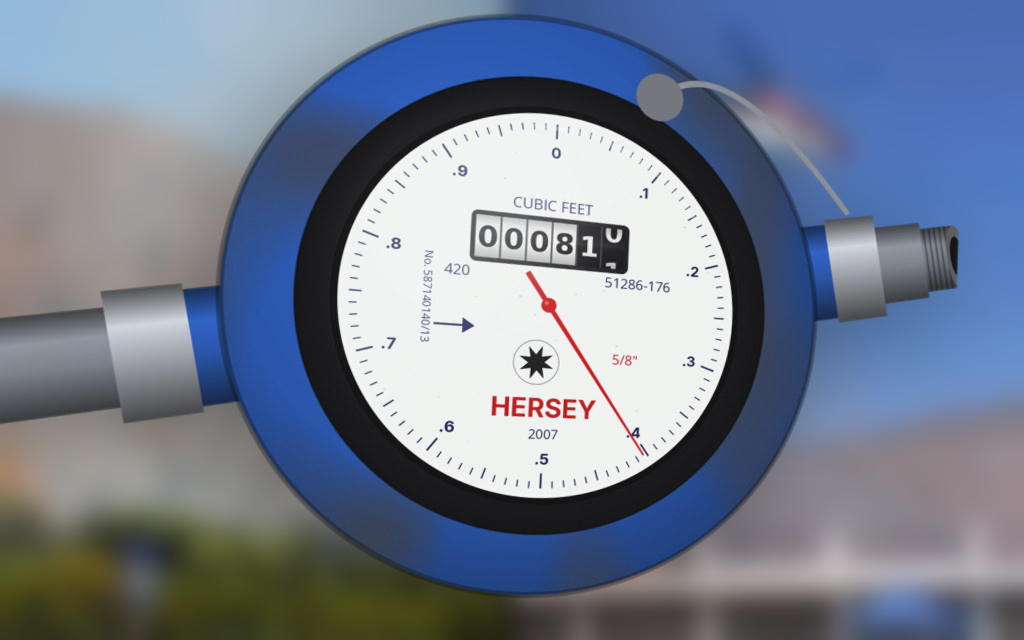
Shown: 810.40 ft³
